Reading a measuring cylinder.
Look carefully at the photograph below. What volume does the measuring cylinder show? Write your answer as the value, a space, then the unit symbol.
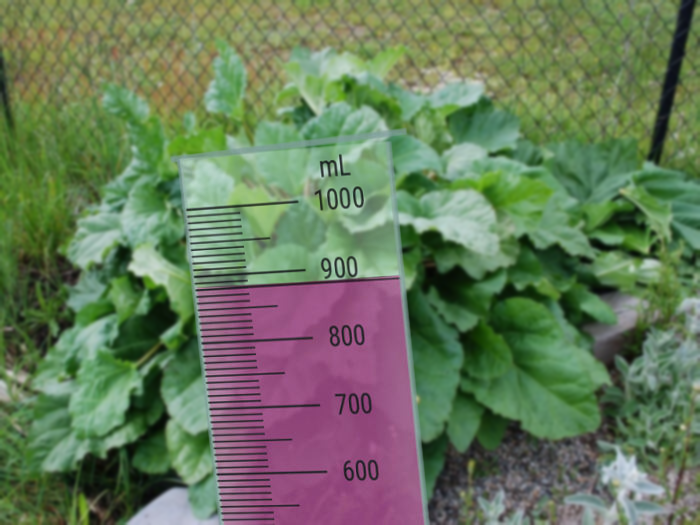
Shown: 880 mL
